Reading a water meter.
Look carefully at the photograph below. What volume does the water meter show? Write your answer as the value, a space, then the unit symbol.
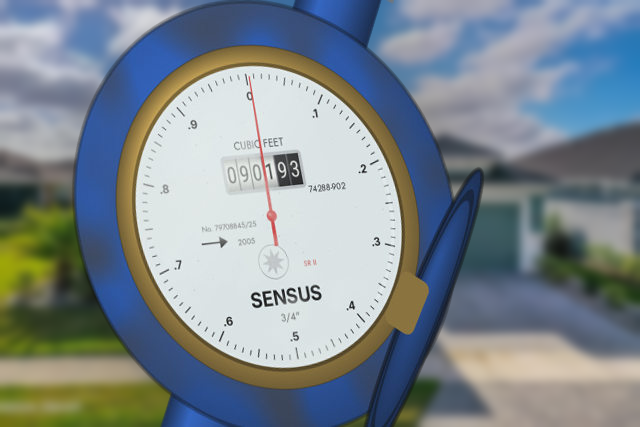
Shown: 90193.00 ft³
